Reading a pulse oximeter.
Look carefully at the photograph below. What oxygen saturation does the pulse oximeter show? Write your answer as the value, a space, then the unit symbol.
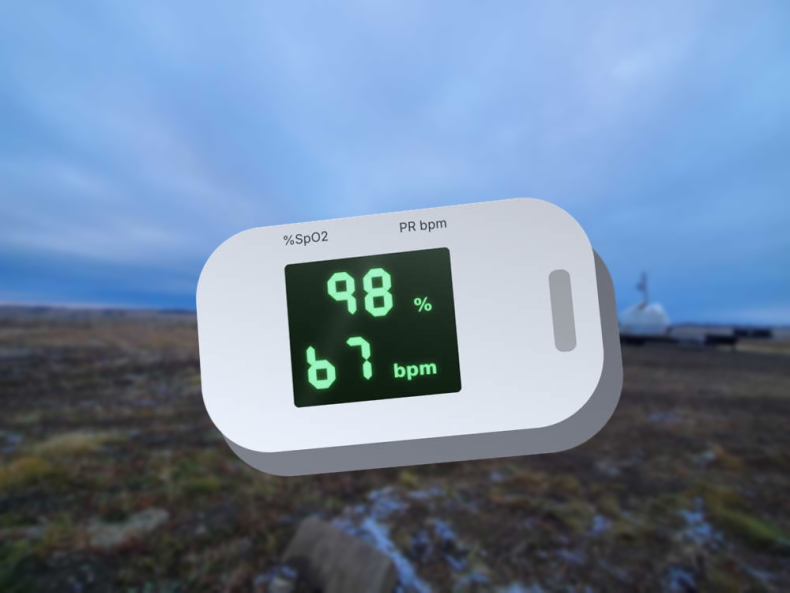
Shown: 98 %
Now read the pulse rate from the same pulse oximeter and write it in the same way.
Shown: 67 bpm
